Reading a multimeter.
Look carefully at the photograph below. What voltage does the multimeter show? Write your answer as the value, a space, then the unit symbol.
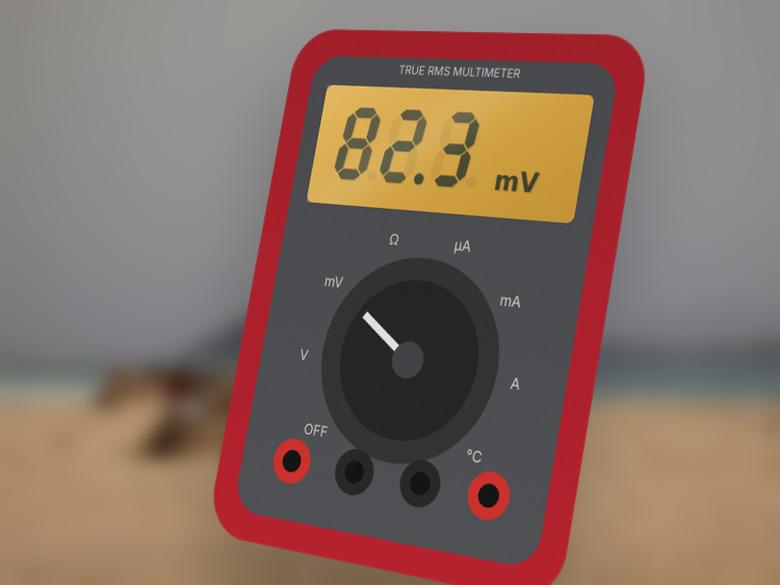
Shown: 82.3 mV
